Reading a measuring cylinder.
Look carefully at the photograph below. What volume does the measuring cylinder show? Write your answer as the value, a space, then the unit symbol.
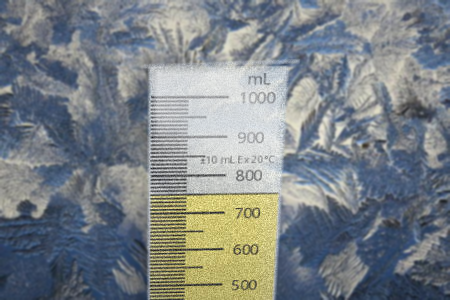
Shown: 750 mL
